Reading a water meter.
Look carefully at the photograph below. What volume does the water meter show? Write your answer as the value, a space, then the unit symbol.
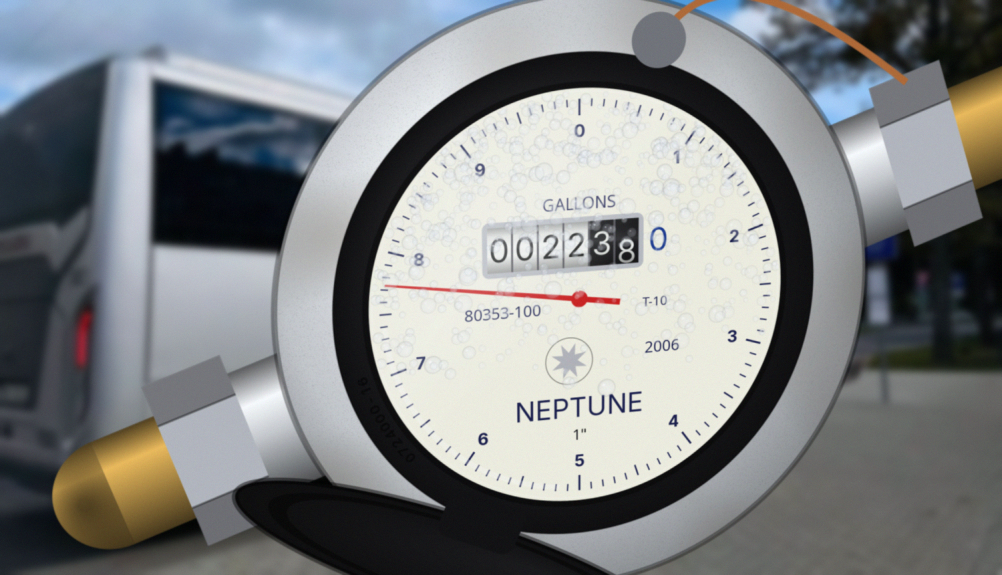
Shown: 22377.7 gal
